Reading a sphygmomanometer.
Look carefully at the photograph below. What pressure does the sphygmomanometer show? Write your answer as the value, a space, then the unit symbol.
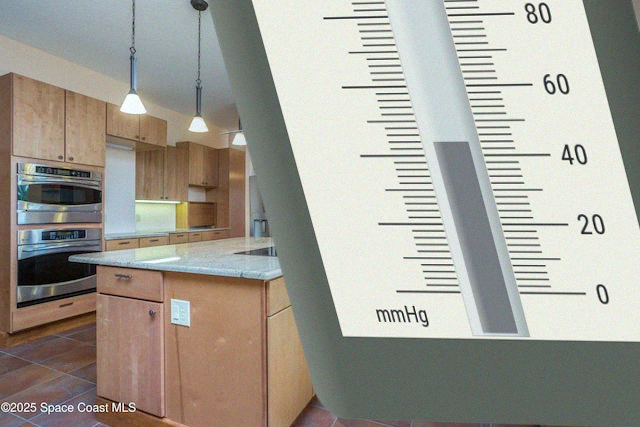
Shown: 44 mmHg
